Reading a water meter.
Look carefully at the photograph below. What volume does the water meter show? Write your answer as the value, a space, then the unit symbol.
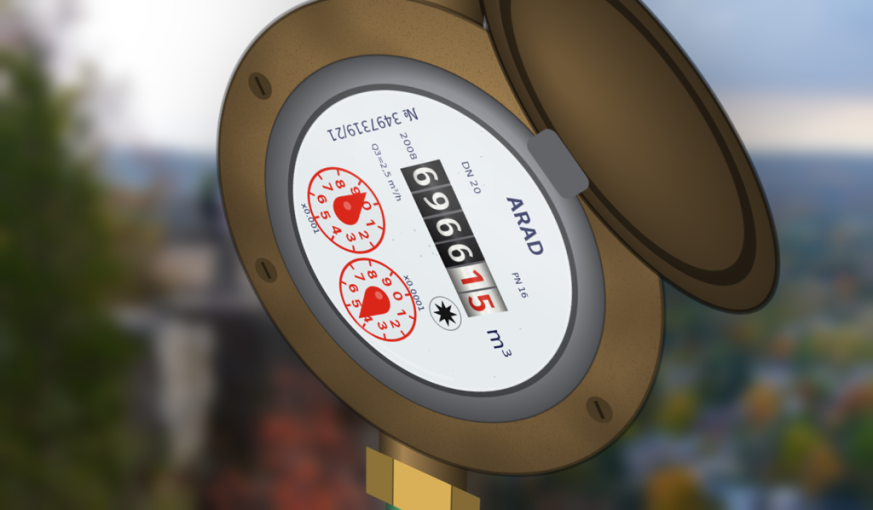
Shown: 6966.1494 m³
